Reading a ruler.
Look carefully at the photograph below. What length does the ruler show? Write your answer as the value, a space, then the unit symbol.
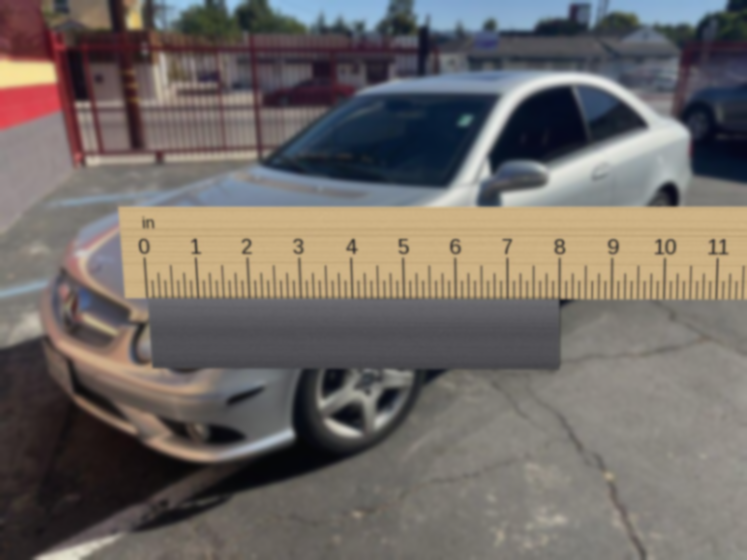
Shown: 8 in
